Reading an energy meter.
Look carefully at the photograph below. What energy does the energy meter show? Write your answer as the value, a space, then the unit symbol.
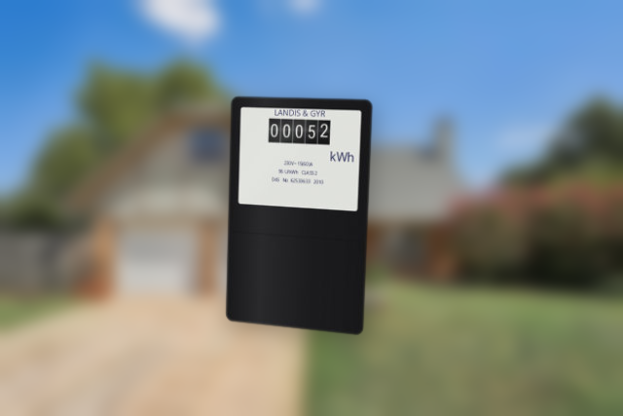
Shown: 52 kWh
